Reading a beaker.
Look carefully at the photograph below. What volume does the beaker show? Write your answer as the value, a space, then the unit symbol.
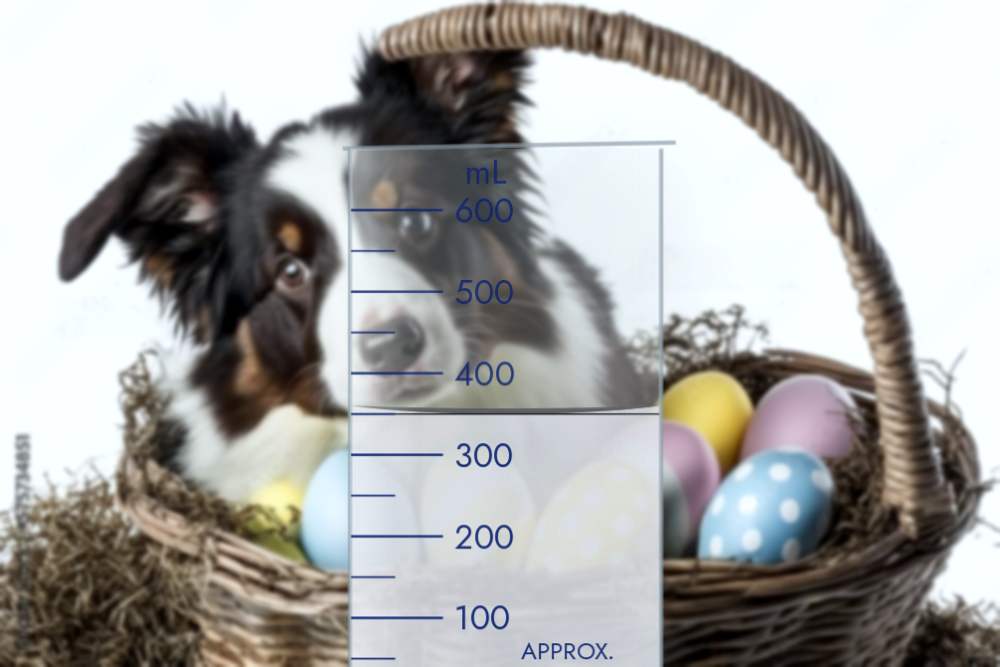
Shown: 350 mL
